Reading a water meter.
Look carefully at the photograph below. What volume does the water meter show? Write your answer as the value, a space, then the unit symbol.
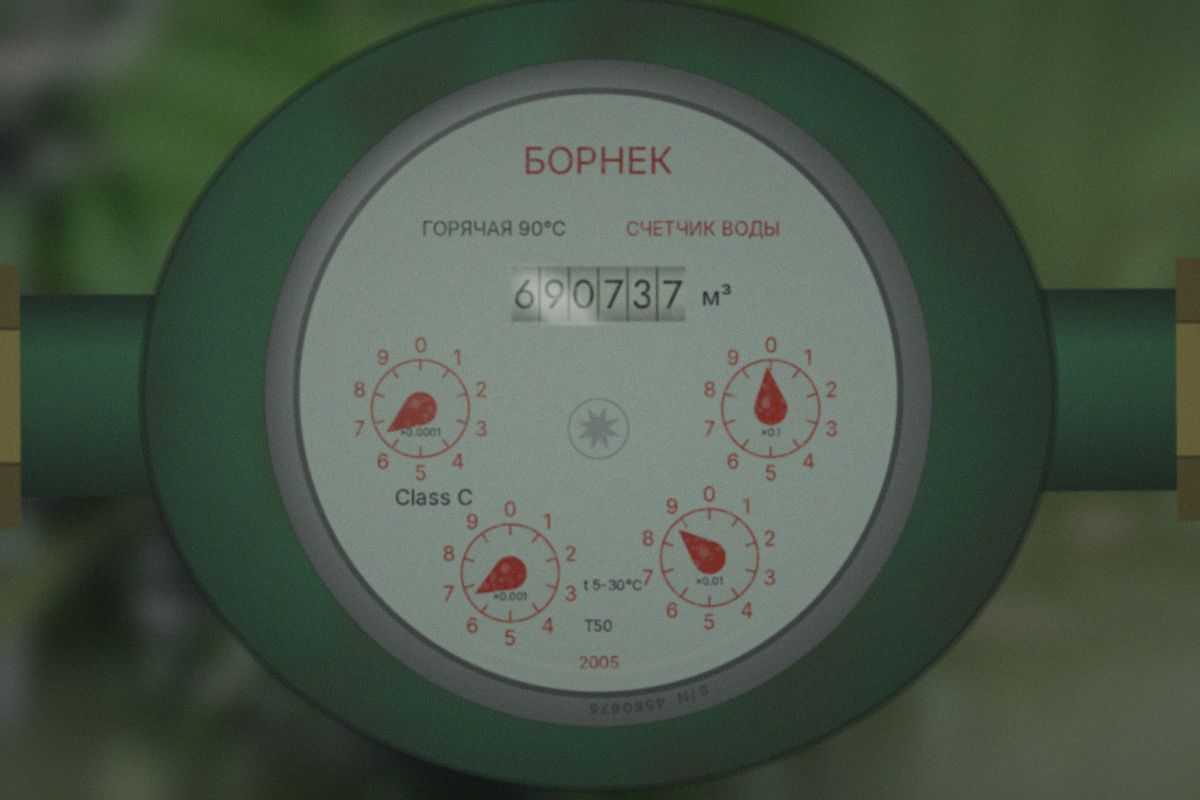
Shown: 690736.9866 m³
